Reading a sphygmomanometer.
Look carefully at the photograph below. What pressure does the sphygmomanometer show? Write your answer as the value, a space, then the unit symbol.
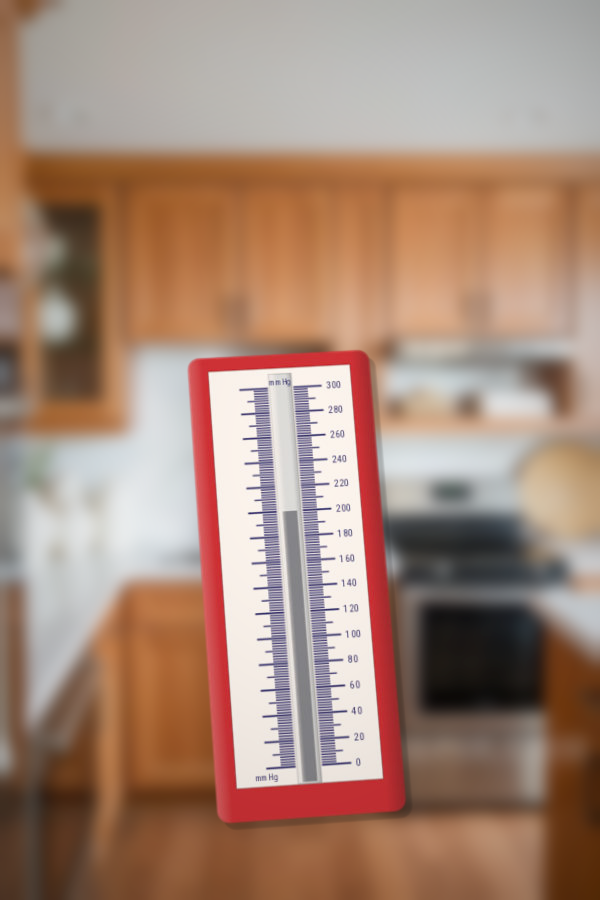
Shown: 200 mmHg
